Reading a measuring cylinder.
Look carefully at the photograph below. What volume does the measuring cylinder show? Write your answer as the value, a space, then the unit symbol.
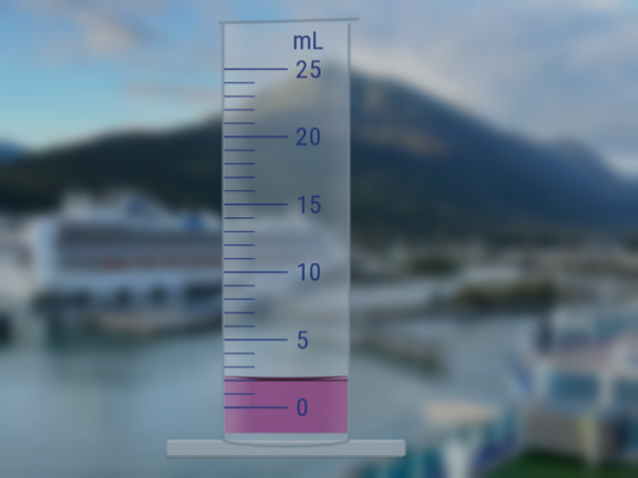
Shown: 2 mL
